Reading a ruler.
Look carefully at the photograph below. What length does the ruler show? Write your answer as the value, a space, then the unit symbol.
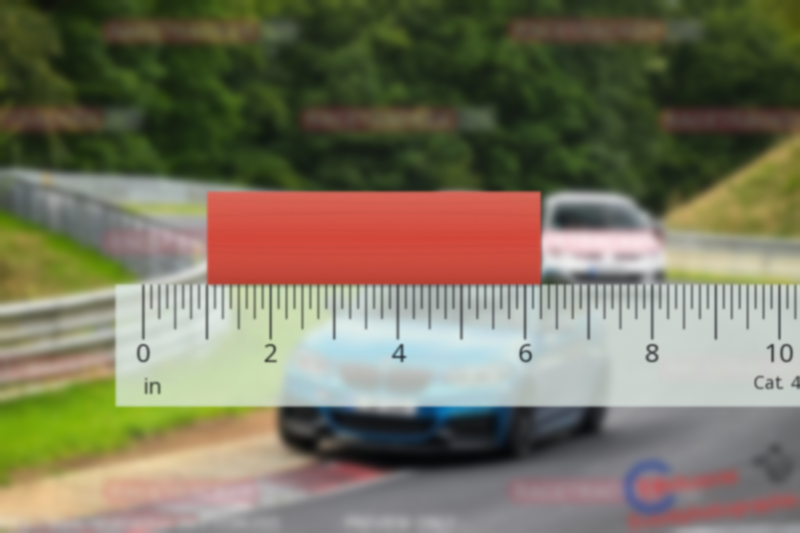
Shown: 5.25 in
